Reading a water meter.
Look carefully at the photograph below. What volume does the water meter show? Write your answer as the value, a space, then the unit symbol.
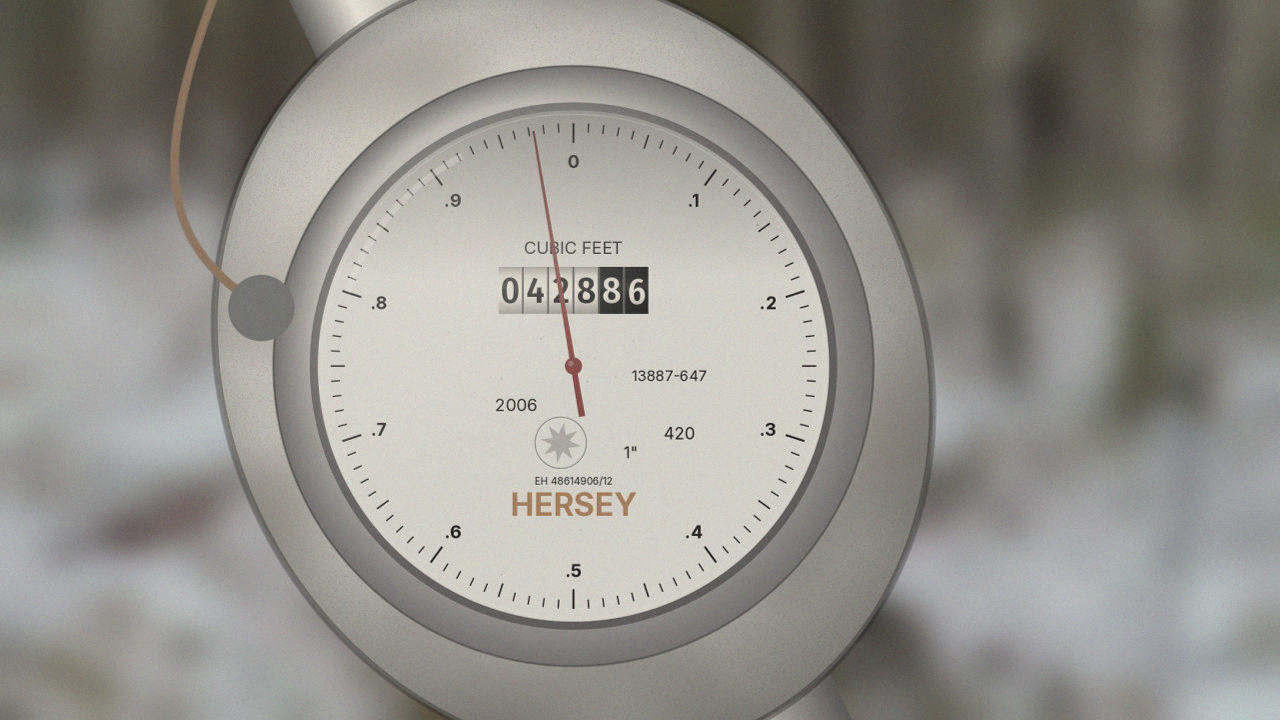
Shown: 42885.97 ft³
